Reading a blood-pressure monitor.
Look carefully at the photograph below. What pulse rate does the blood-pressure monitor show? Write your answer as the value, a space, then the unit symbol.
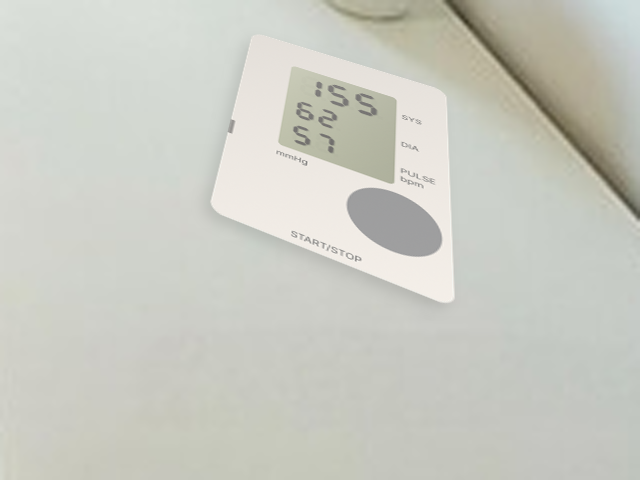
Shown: 57 bpm
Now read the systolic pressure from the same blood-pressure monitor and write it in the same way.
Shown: 155 mmHg
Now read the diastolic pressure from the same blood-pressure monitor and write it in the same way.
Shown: 62 mmHg
